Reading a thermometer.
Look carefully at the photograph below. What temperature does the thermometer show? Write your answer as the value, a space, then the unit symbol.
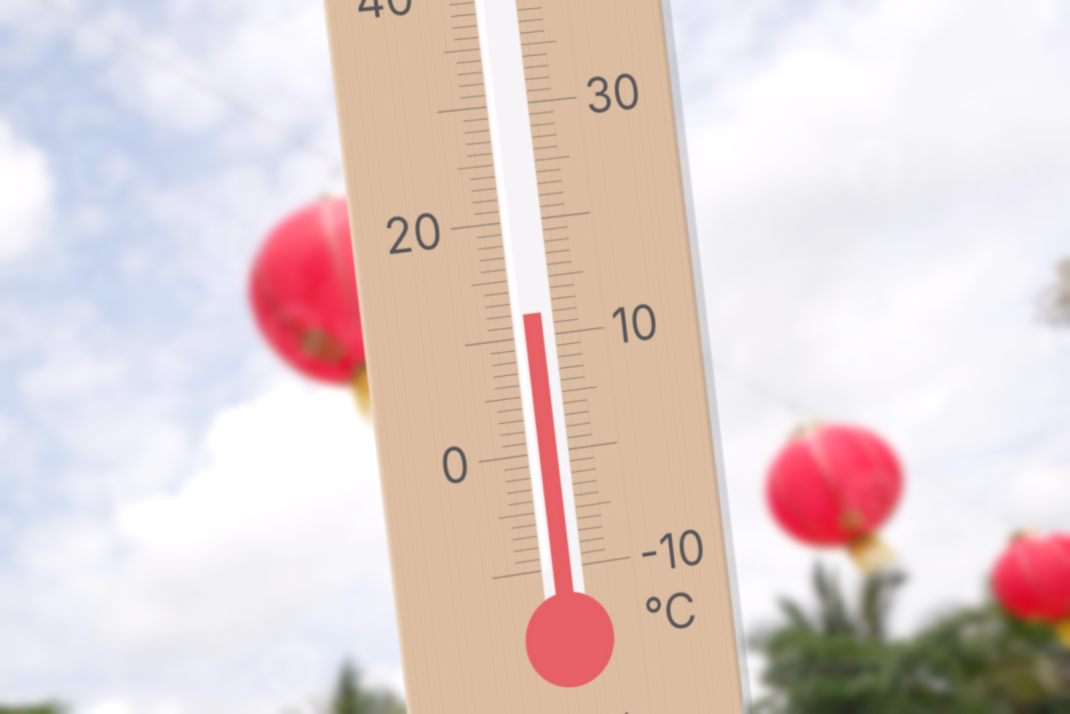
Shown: 12 °C
